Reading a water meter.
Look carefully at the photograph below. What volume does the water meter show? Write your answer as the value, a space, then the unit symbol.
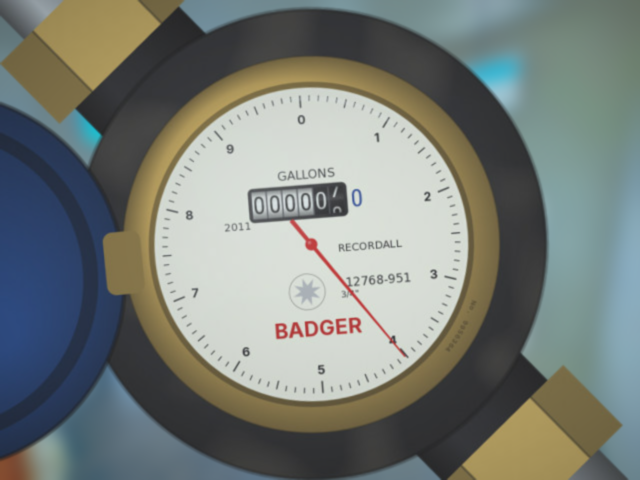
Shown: 74.0 gal
